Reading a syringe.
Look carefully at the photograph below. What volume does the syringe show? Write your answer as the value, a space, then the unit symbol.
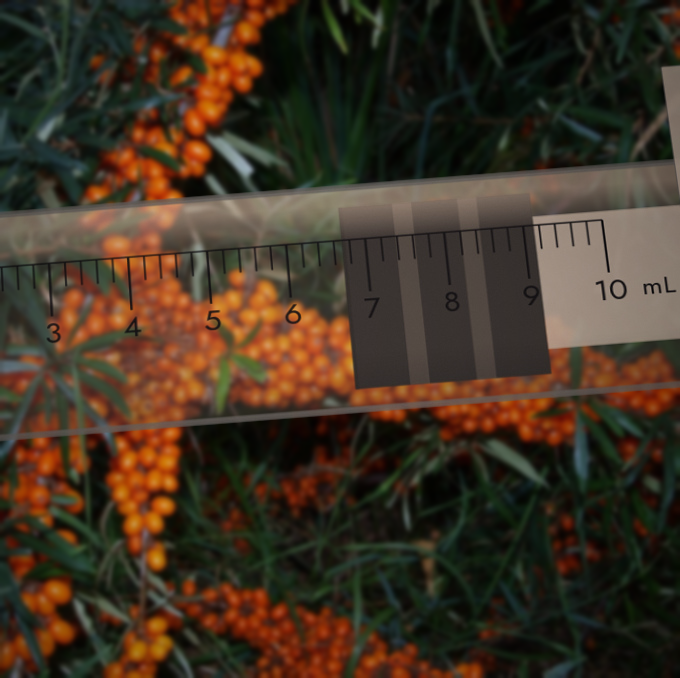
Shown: 6.7 mL
